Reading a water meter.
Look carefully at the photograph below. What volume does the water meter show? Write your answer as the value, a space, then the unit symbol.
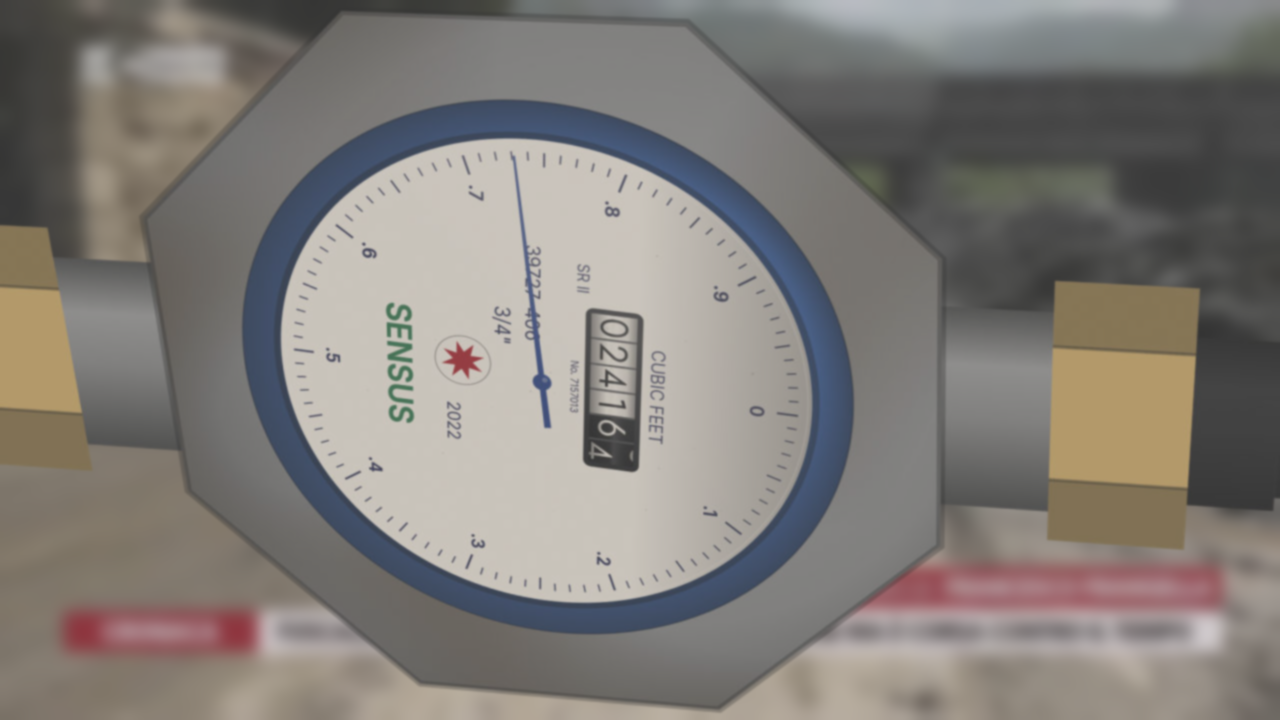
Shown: 24163.73 ft³
